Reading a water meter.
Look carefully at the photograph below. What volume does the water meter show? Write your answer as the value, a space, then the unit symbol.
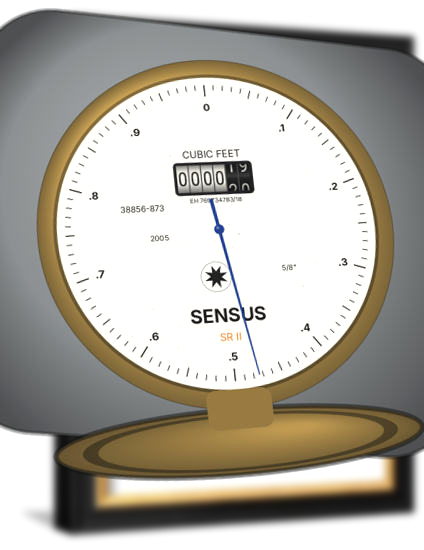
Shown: 19.47 ft³
